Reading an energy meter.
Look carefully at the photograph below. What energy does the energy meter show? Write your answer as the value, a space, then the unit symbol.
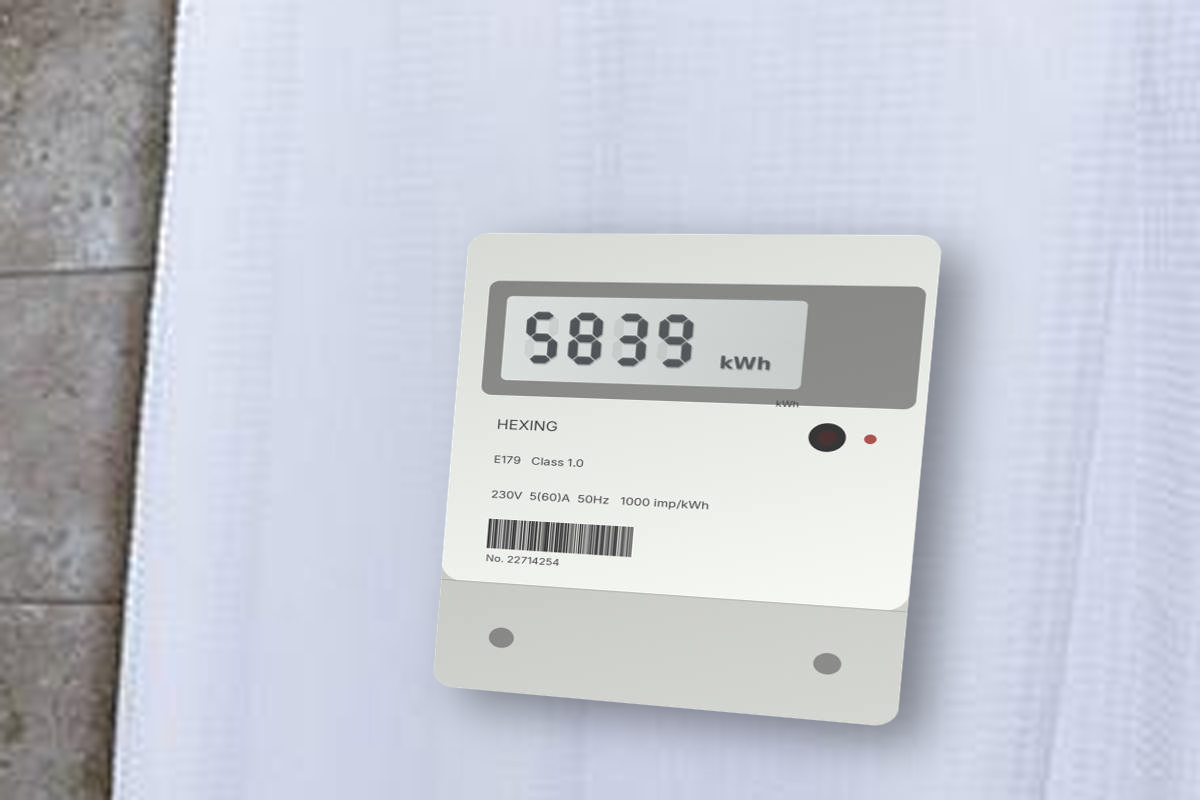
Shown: 5839 kWh
